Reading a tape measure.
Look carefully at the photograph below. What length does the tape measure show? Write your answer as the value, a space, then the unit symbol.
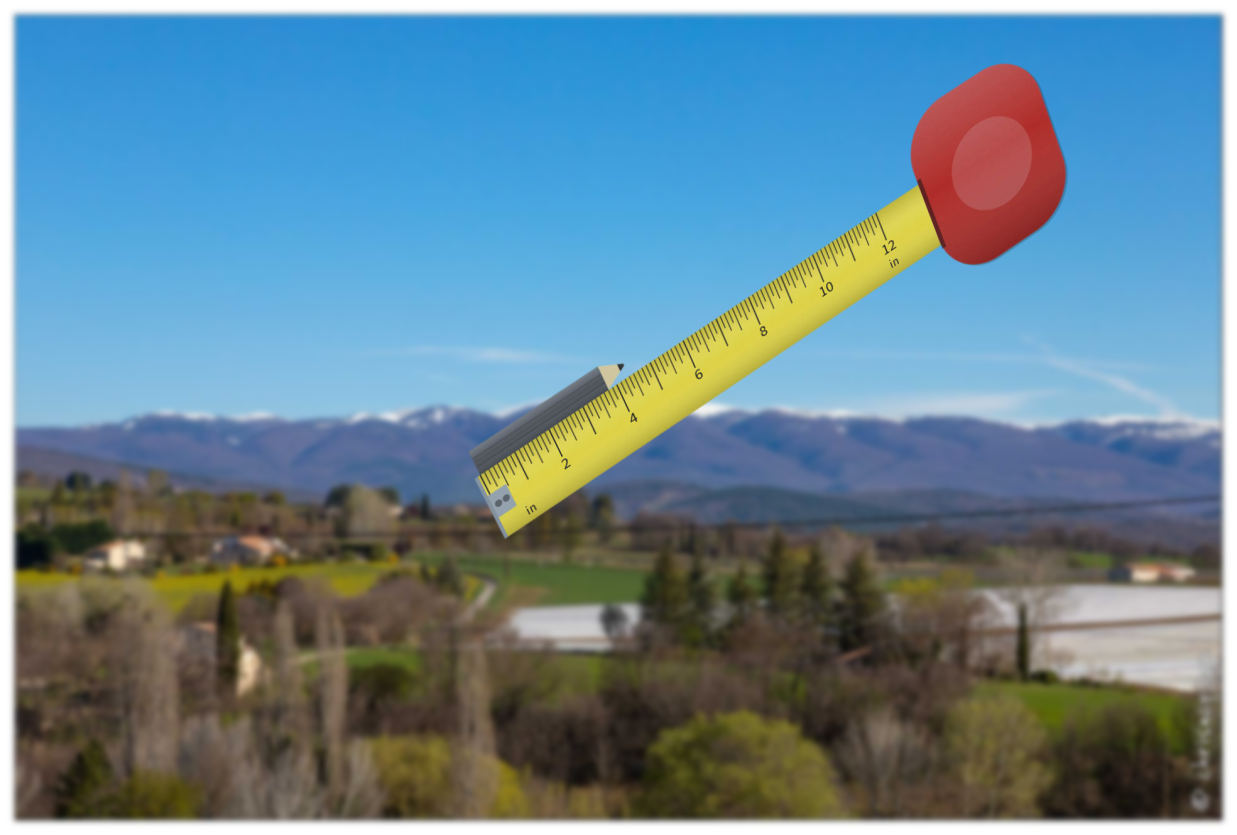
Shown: 4.375 in
